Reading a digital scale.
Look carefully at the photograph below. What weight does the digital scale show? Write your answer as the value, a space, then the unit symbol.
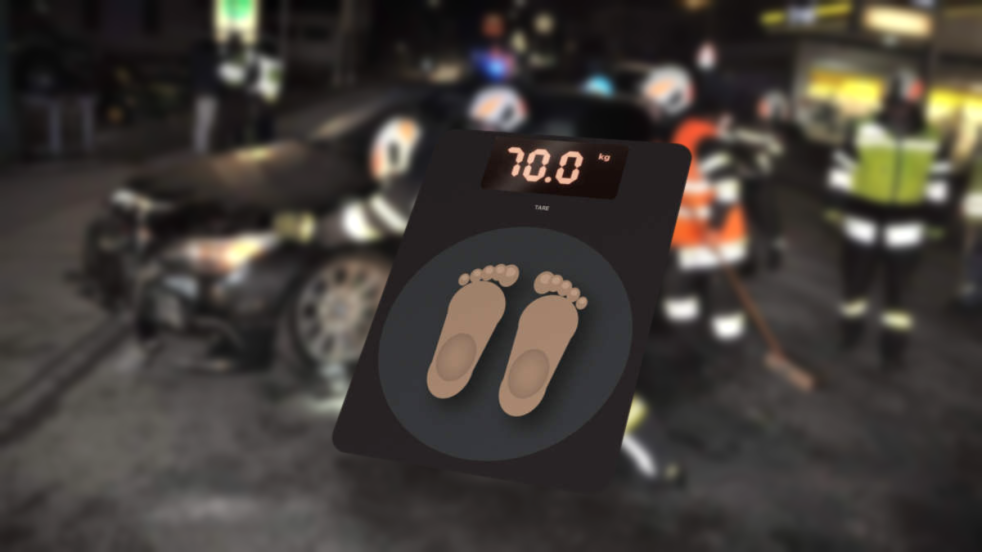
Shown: 70.0 kg
